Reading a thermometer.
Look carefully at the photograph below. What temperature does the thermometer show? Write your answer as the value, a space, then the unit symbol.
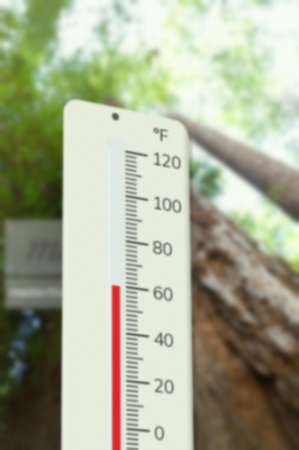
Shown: 60 °F
